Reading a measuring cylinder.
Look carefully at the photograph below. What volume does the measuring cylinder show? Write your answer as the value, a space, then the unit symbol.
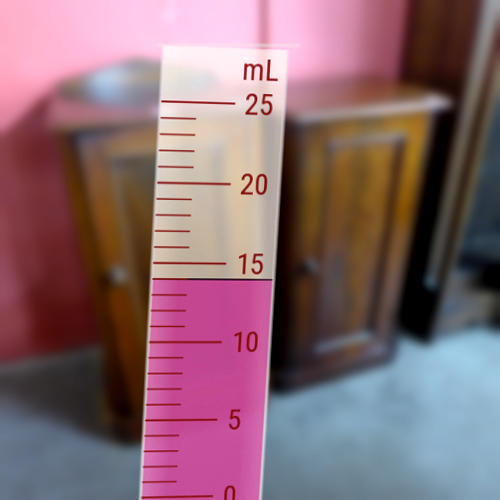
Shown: 14 mL
